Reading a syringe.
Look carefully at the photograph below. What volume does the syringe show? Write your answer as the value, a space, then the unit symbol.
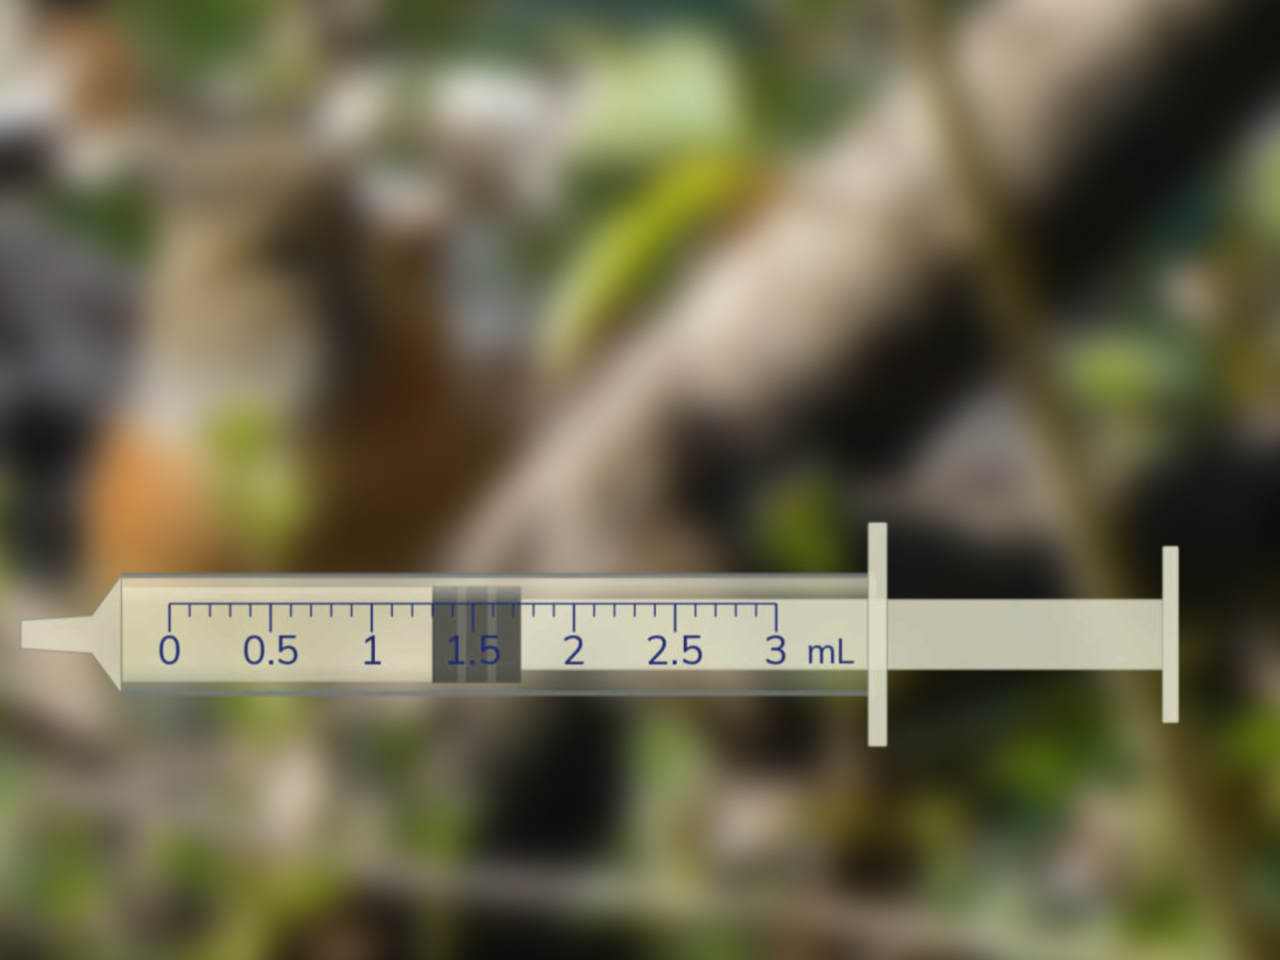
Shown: 1.3 mL
